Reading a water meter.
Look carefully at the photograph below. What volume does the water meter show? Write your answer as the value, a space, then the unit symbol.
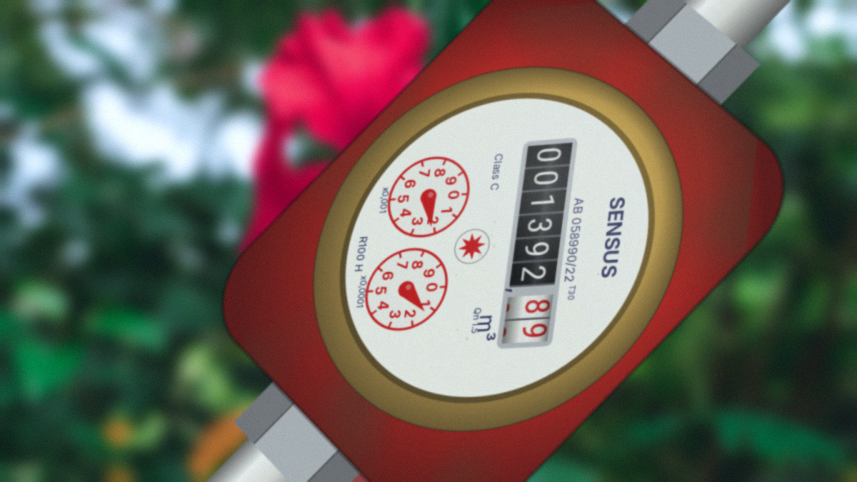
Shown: 1392.8921 m³
